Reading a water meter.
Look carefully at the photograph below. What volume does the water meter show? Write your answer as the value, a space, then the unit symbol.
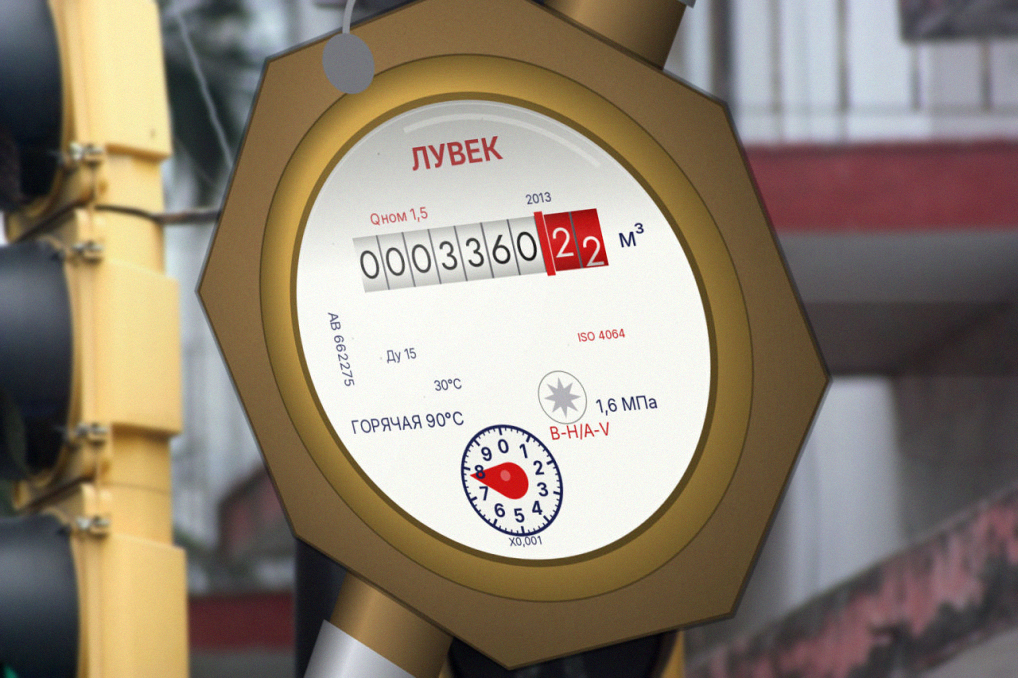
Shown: 3360.217 m³
